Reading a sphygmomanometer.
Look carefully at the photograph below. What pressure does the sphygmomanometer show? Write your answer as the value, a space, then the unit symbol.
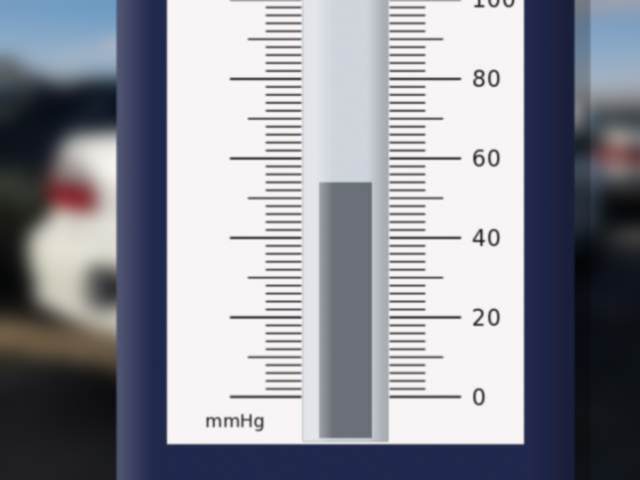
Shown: 54 mmHg
